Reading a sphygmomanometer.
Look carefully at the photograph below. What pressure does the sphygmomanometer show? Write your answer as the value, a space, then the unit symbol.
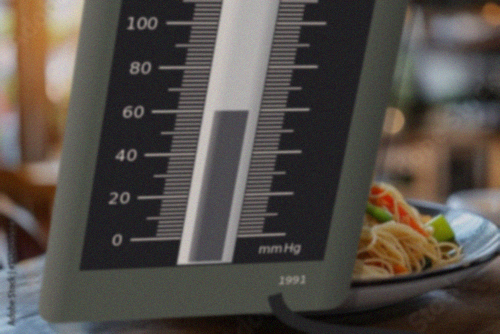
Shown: 60 mmHg
